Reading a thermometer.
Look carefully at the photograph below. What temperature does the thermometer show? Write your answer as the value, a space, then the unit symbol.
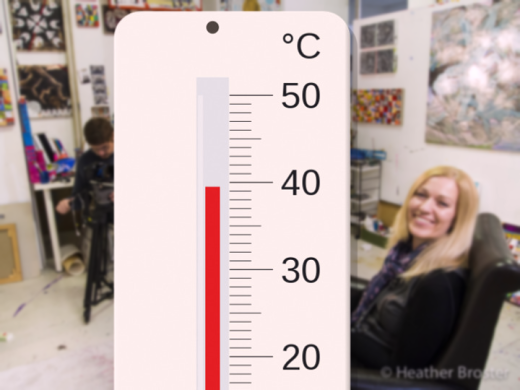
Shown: 39.5 °C
